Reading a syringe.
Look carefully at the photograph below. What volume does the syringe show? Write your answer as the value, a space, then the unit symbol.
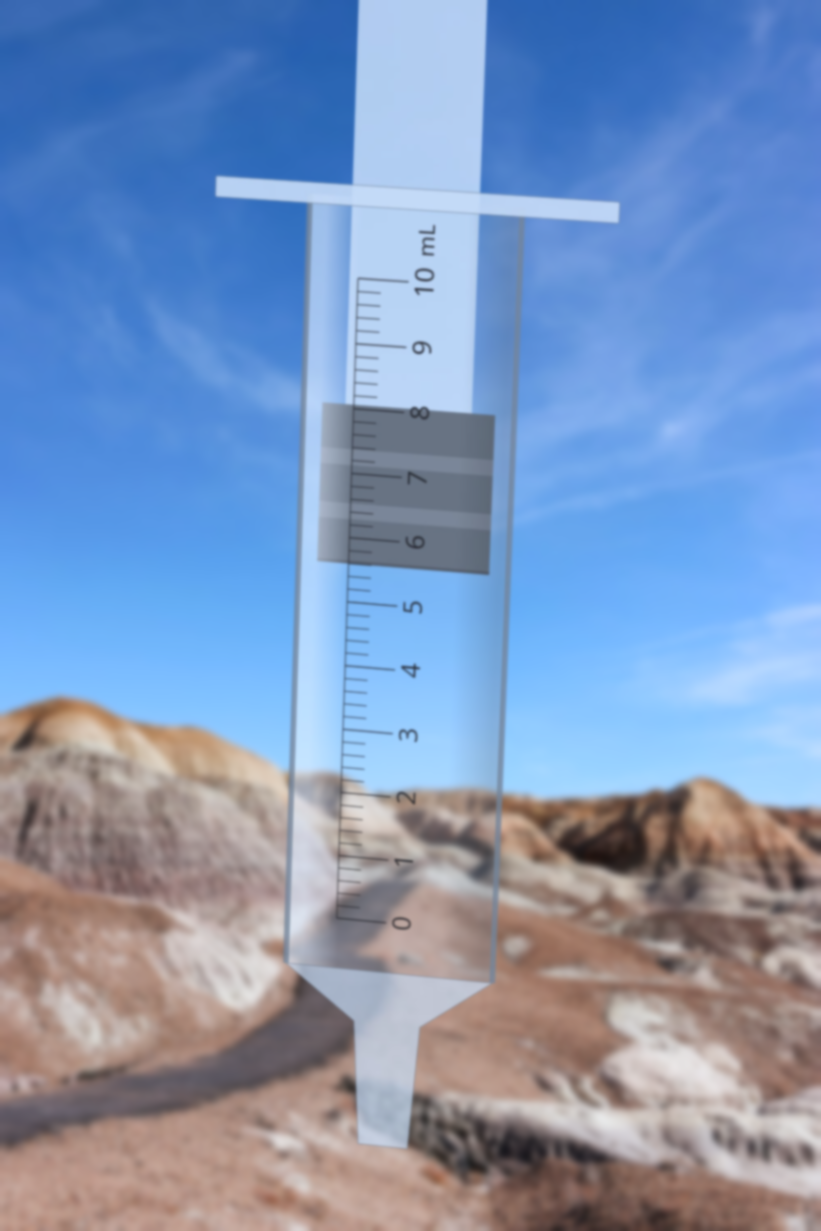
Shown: 5.6 mL
